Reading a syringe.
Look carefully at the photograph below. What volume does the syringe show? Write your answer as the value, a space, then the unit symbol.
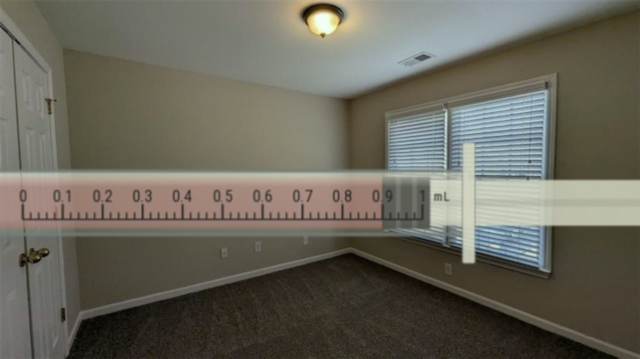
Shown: 0.9 mL
